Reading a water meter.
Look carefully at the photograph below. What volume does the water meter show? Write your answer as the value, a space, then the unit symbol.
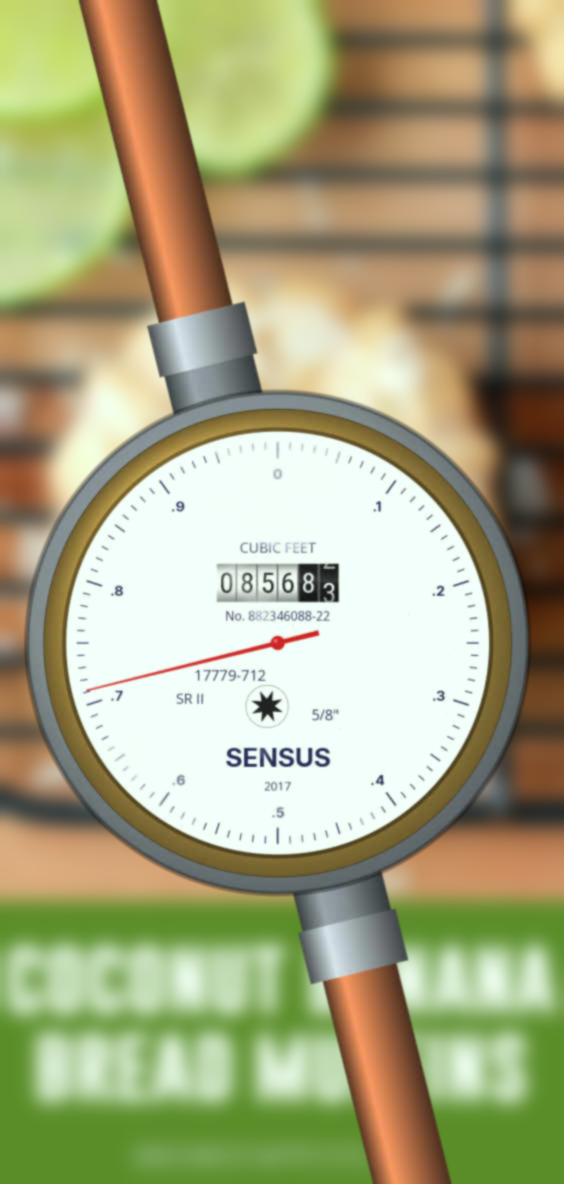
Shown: 85682.71 ft³
